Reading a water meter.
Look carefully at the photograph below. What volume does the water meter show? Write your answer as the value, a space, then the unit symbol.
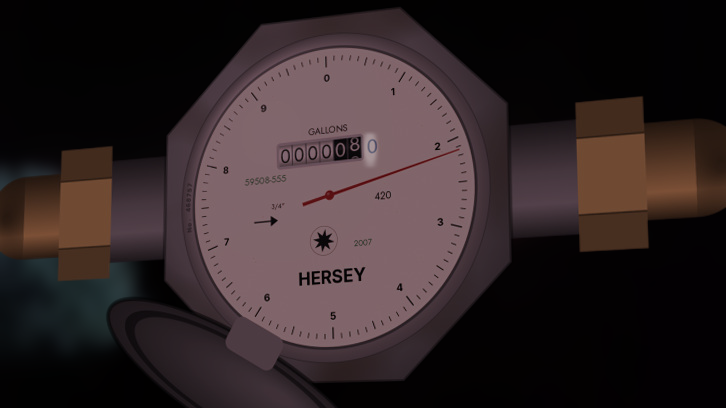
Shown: 82.1 gal
